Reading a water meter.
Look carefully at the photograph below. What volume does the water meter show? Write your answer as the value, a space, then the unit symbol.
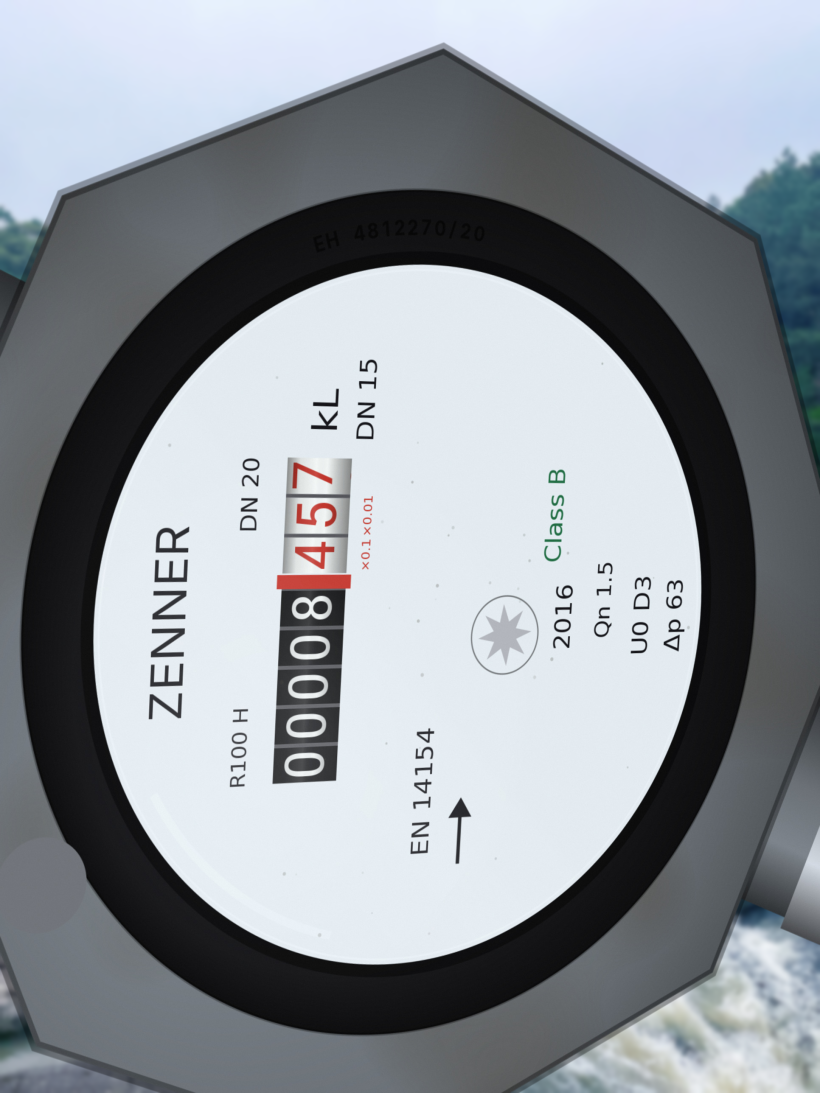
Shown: 8.457 kL
